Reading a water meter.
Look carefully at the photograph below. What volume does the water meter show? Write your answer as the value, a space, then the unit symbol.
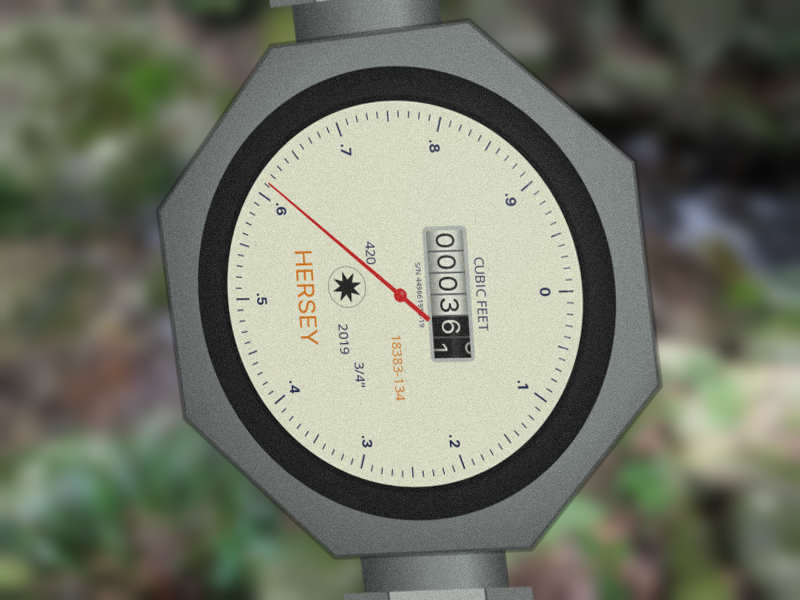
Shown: 360.61 ft³
